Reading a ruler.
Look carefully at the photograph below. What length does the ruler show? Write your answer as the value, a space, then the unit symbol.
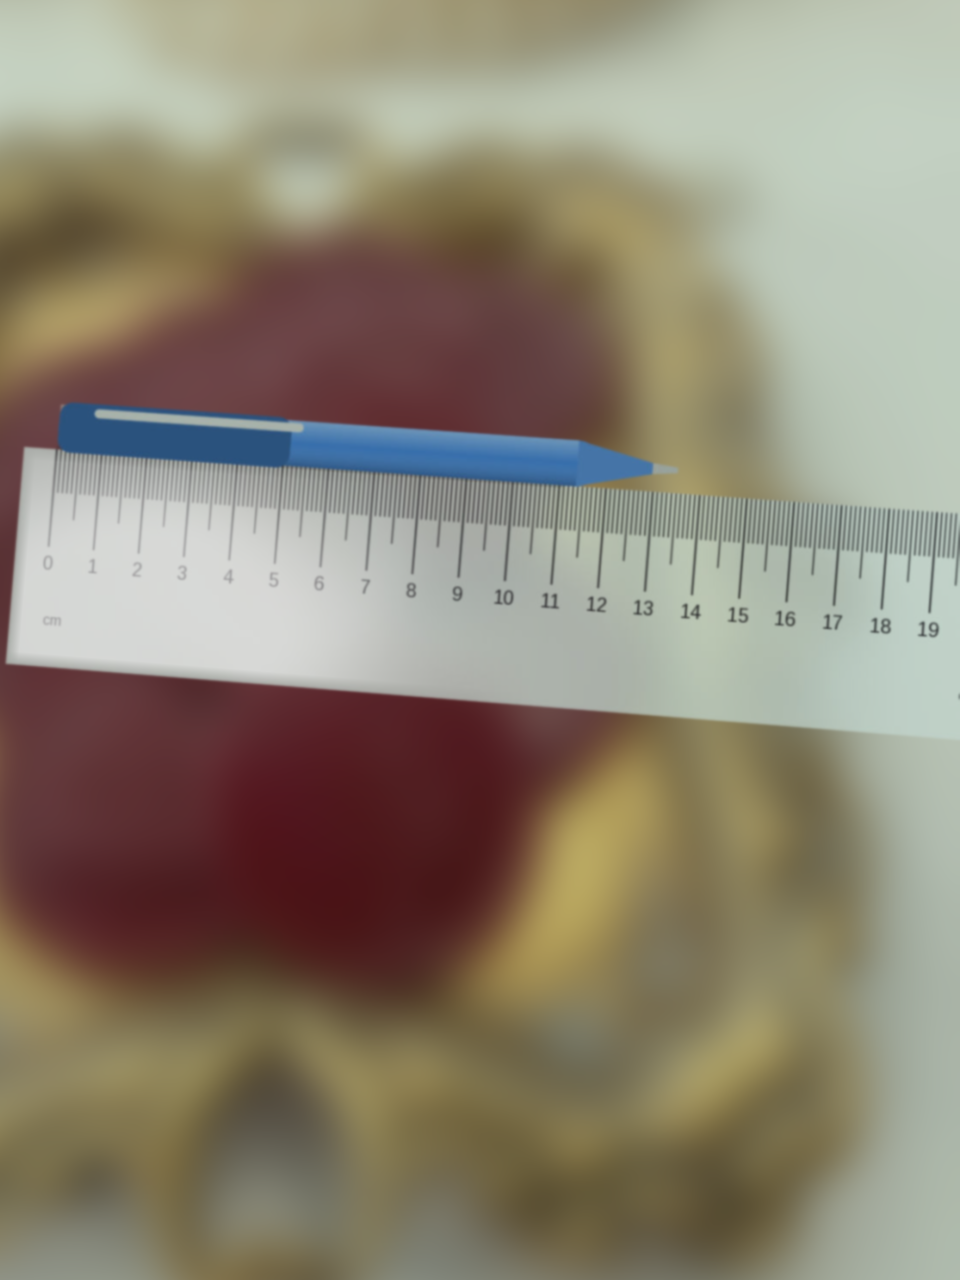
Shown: 13.5 cm
